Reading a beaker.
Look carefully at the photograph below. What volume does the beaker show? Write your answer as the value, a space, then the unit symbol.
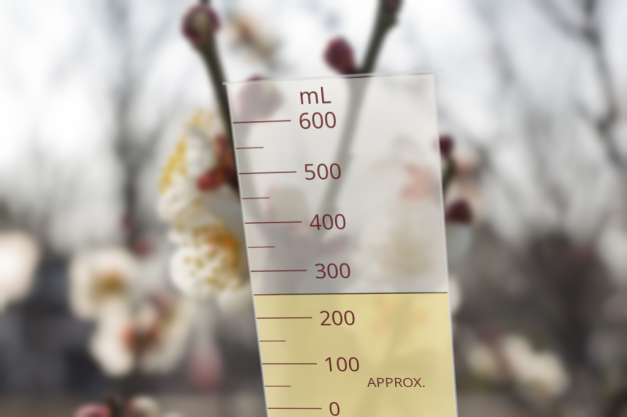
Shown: 250 mL
